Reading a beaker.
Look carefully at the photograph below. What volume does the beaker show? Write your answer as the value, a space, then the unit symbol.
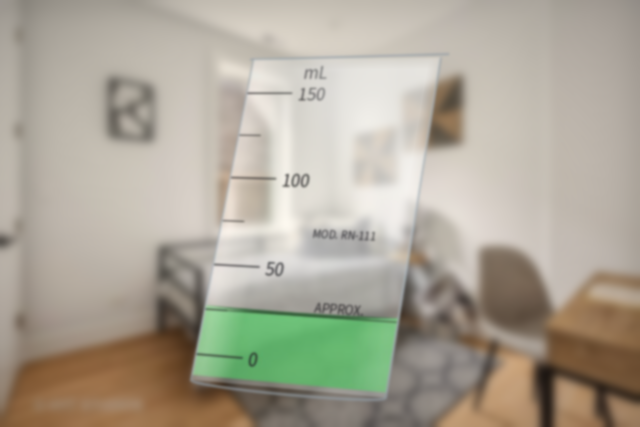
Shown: 25 mL
